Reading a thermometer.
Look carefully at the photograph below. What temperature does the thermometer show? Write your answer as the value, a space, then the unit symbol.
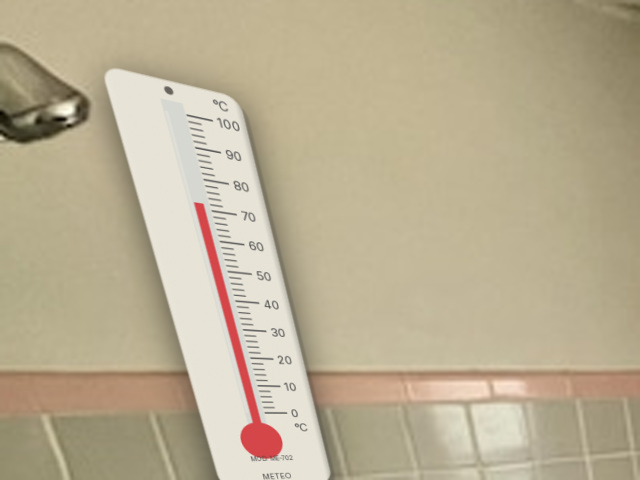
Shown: 72 °C
